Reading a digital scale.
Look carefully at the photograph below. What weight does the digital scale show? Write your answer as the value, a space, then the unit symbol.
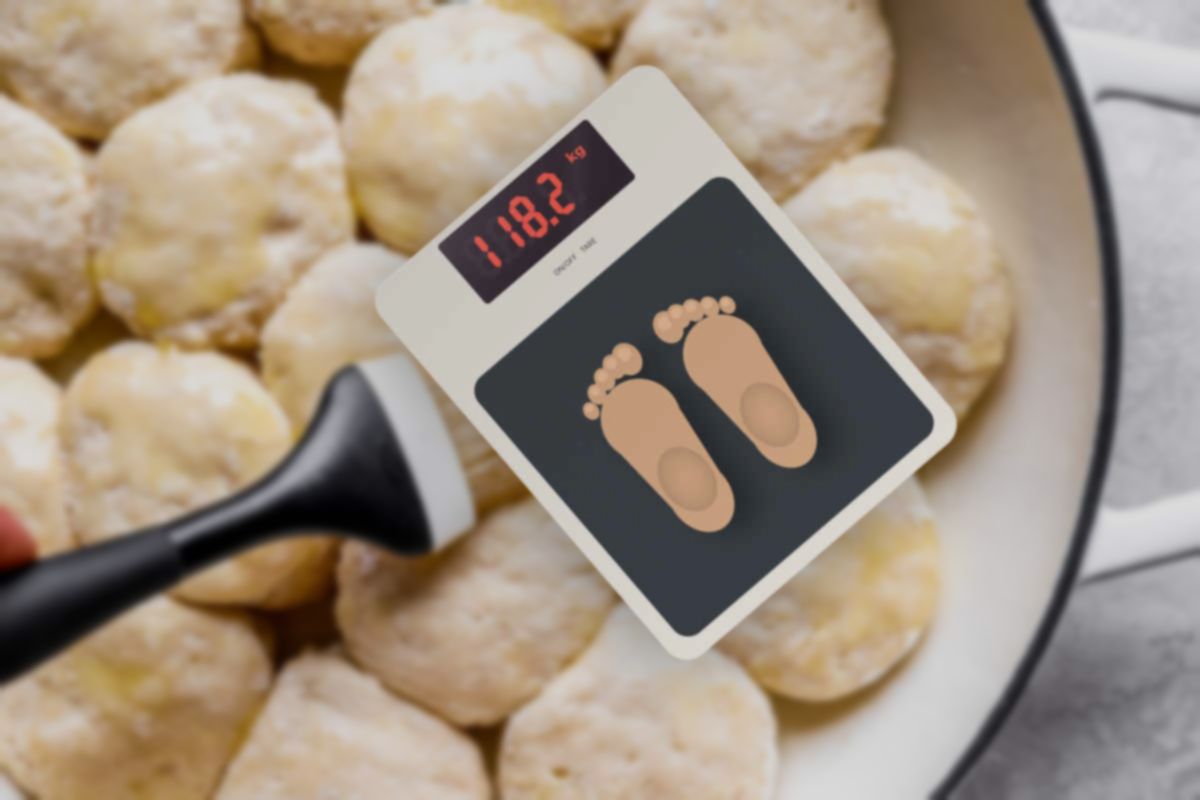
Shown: 118.2 kg
